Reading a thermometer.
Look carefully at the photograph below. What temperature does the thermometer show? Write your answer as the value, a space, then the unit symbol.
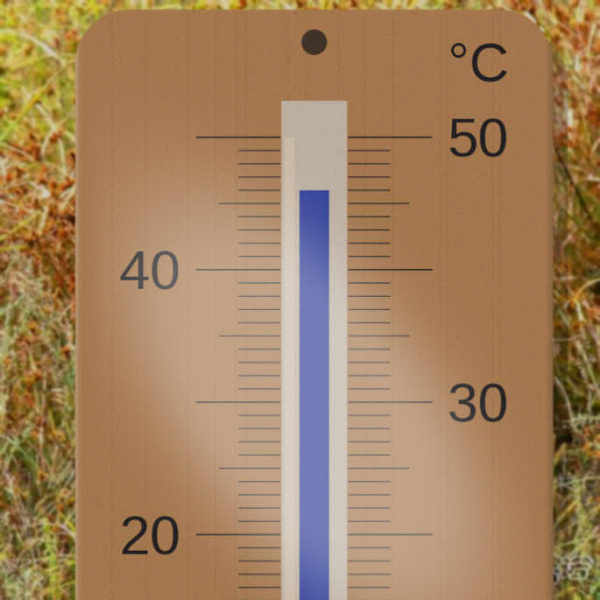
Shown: 46 °C
